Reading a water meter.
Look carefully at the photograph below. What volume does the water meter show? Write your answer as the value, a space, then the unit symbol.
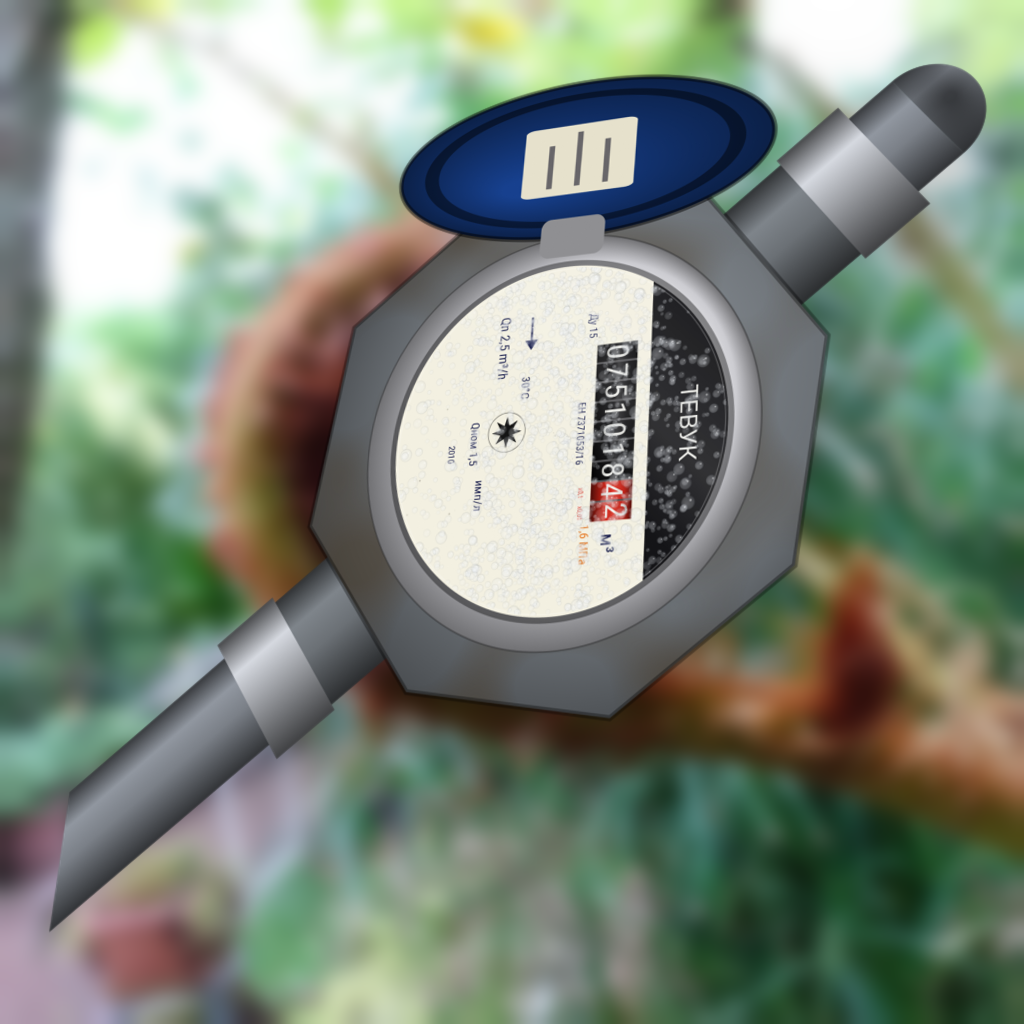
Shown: 751018.42 m³
